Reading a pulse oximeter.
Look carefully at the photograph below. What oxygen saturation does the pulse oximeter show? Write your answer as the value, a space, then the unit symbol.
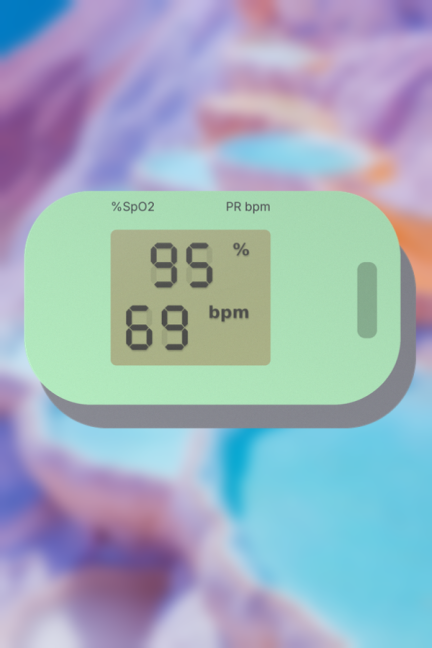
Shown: 95 %
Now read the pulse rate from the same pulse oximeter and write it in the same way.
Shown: 69 bpm
